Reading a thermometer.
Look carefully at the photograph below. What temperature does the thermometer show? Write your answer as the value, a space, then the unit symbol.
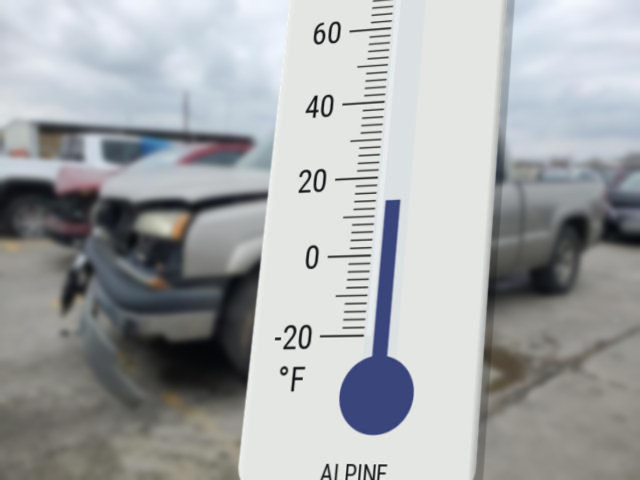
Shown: 14 °F
